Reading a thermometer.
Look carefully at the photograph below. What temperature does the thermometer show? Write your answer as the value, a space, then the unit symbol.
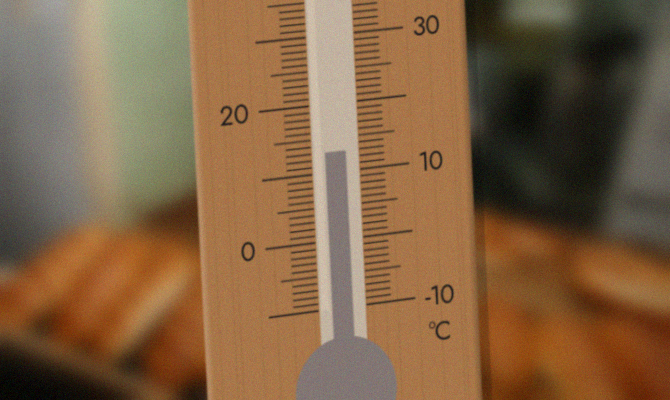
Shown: 13 °C
